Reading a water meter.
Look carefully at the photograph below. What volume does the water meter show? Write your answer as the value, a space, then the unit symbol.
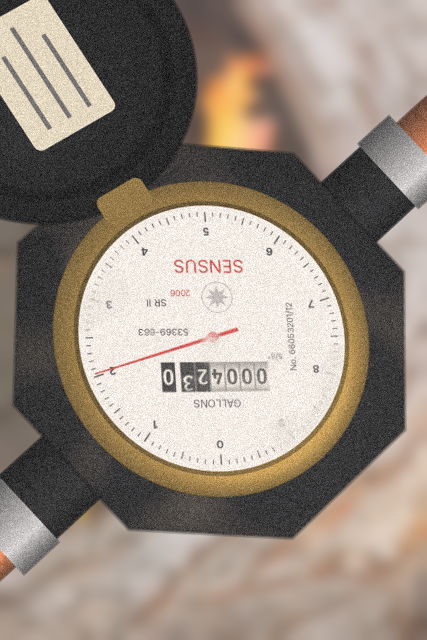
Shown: 4232.0 gal
